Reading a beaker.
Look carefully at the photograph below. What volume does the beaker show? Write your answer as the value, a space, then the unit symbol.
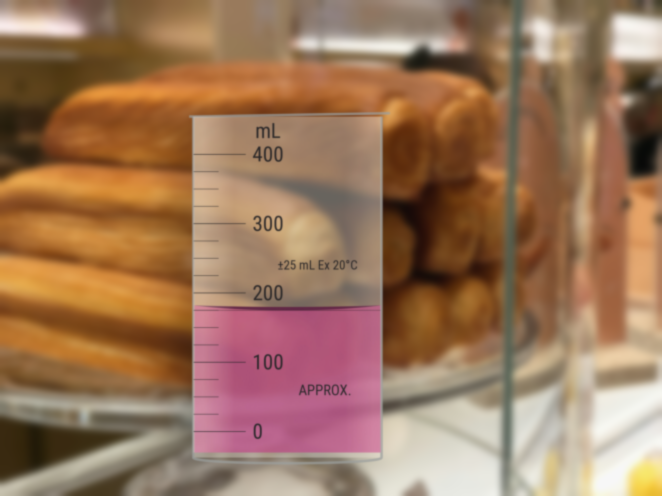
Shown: 175 mL
